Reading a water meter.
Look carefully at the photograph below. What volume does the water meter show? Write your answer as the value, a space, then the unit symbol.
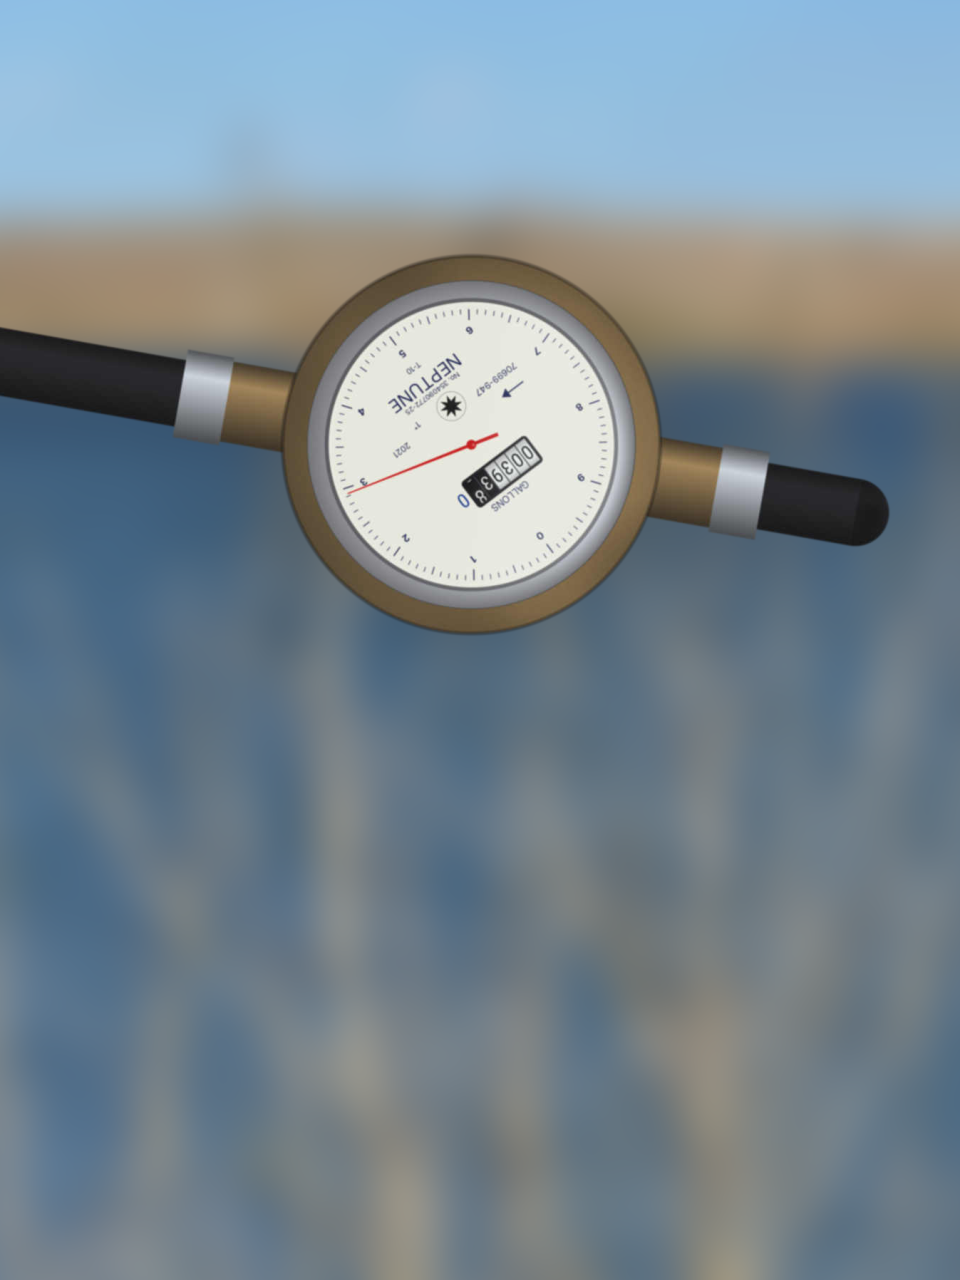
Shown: 39382.9 gal
